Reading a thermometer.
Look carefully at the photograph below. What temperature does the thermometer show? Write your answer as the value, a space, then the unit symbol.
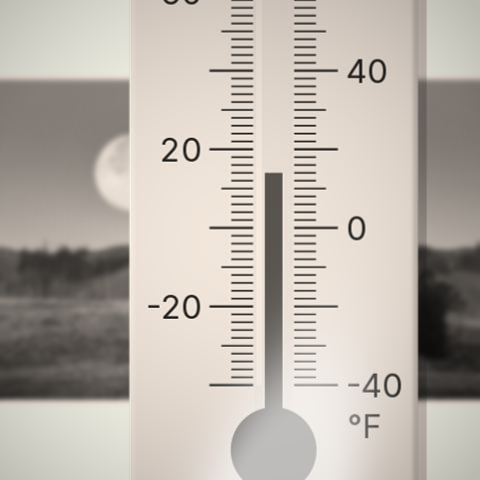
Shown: 14 °F
